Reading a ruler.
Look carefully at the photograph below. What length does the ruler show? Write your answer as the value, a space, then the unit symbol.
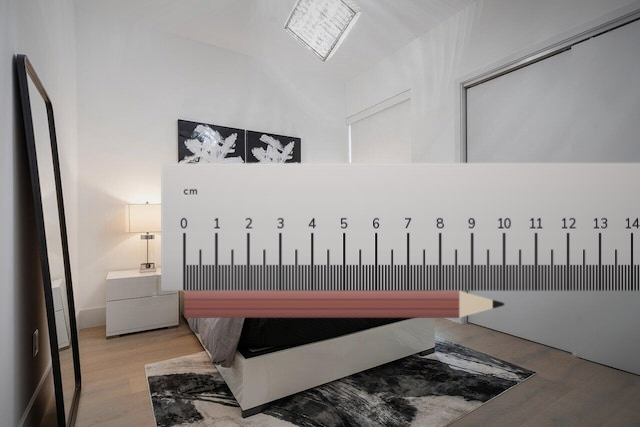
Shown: 10 cm
